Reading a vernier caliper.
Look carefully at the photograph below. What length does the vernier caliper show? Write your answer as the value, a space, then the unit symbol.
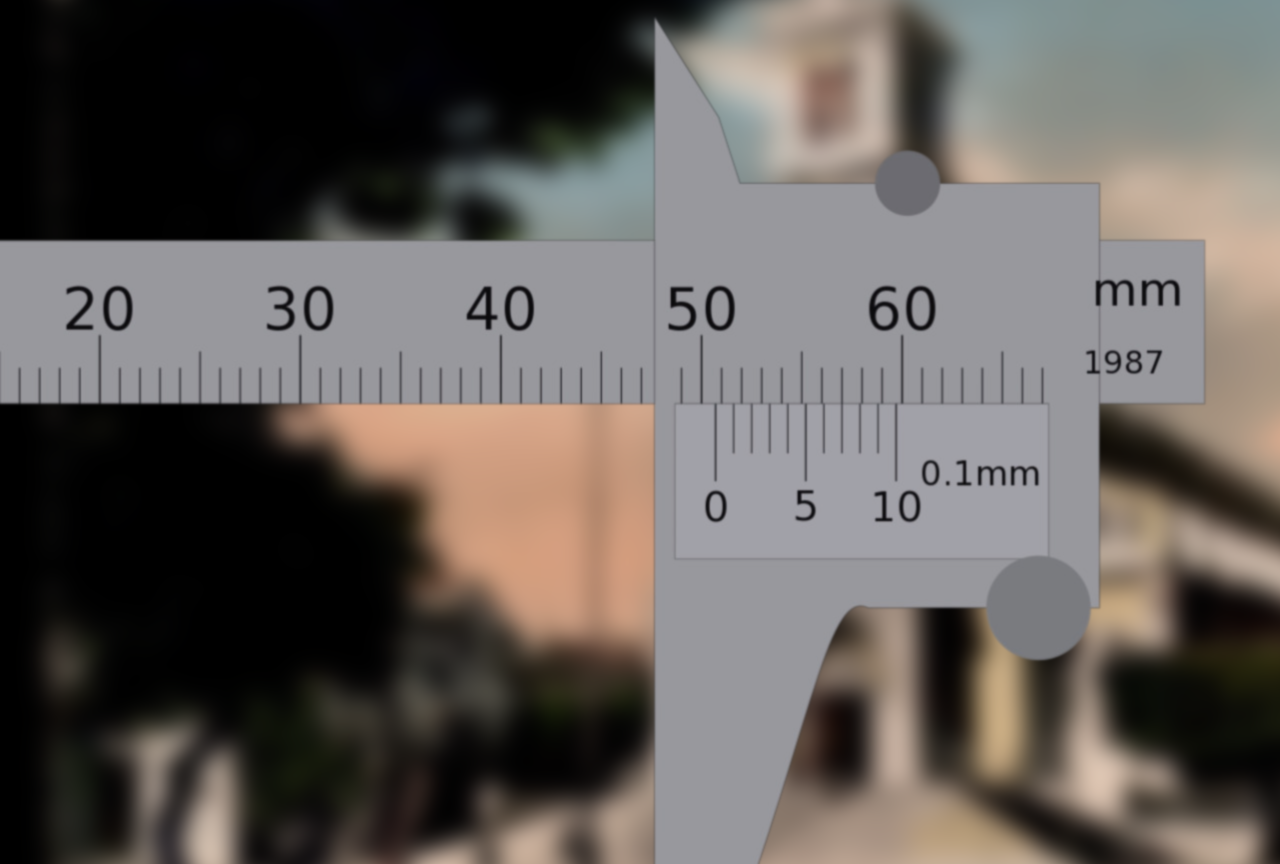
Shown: 50.7 mm
